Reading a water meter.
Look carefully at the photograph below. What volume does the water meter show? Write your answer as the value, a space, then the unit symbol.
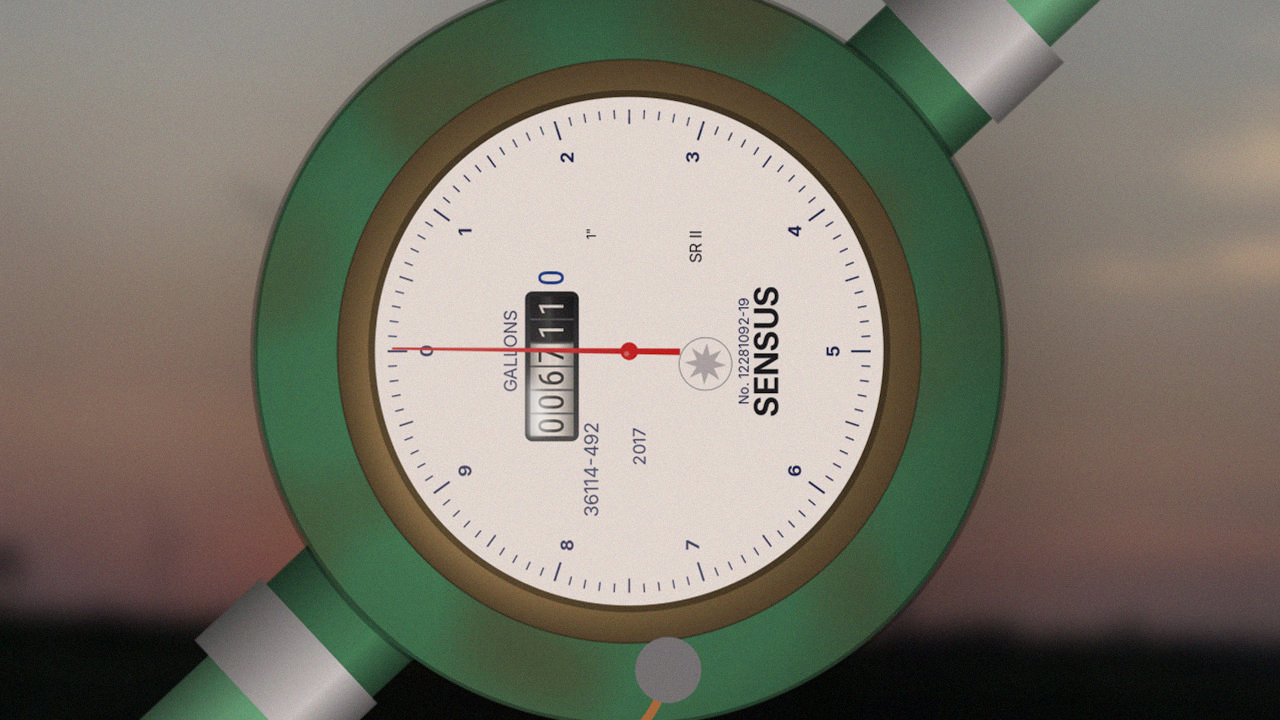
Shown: 67110.0 gal
